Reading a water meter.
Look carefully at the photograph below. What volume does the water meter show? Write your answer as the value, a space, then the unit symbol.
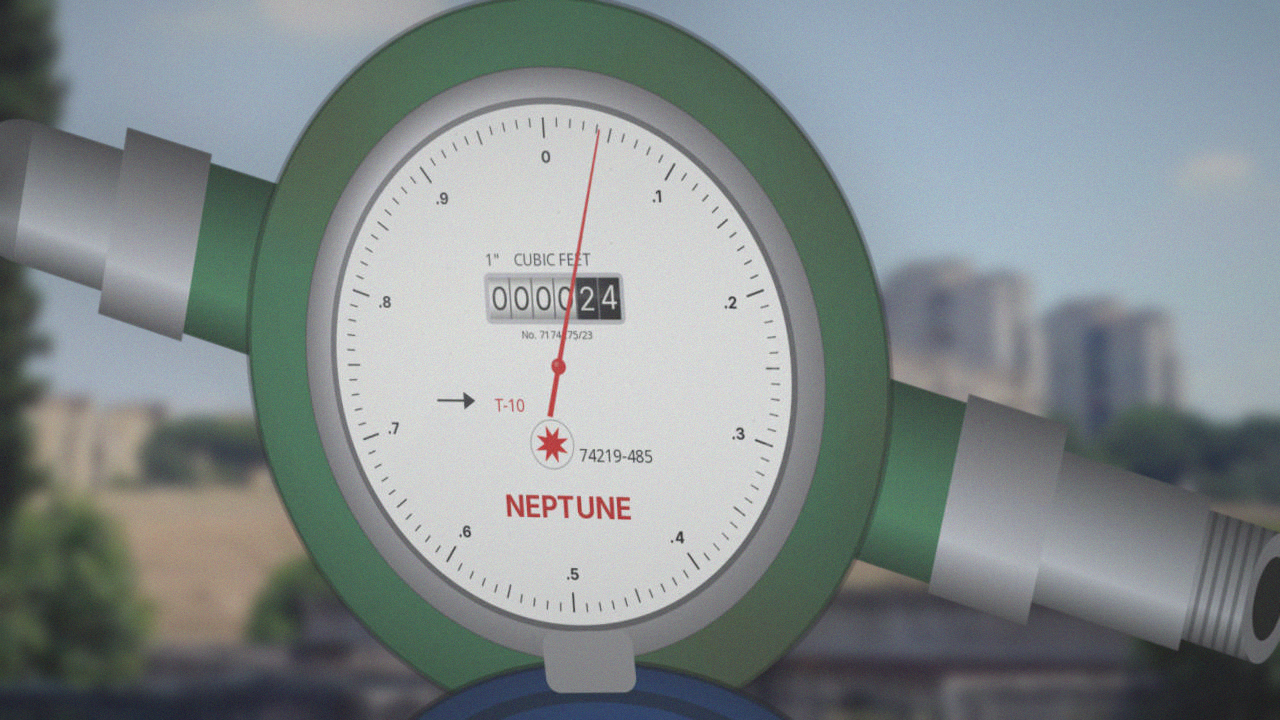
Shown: 24.04 ft³
